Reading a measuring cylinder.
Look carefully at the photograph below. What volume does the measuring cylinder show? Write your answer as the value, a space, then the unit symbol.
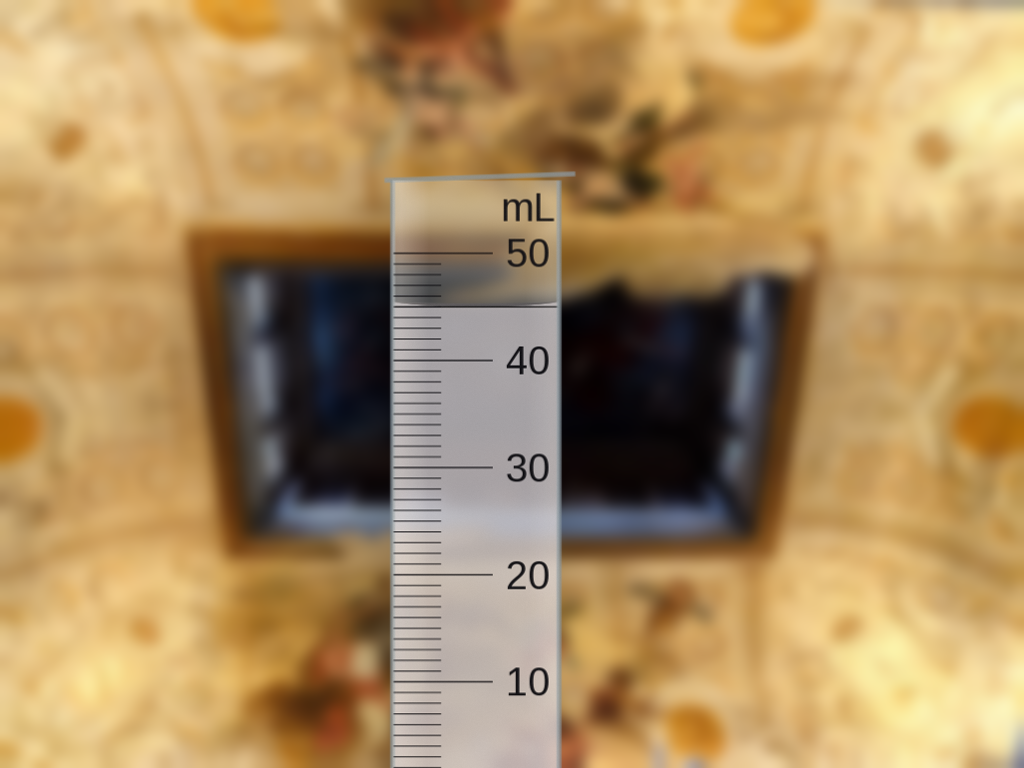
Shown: 45 mL
